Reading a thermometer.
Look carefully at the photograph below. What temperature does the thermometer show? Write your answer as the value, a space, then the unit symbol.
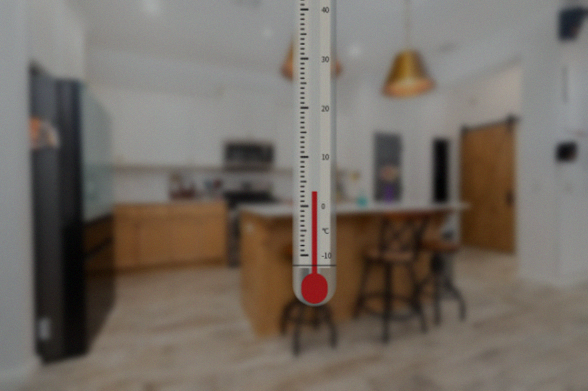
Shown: 3 °C
